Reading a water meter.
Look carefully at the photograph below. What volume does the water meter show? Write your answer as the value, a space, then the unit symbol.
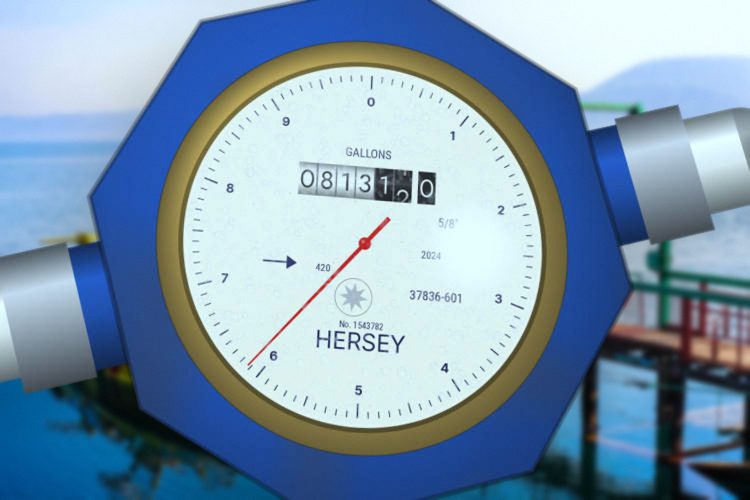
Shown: 813116.1 gal
